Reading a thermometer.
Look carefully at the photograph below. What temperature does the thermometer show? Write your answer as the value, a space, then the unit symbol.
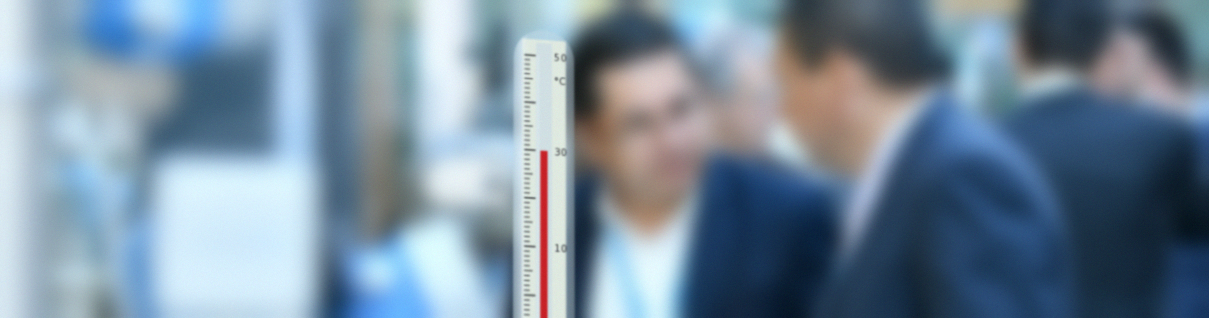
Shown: 30 °C
